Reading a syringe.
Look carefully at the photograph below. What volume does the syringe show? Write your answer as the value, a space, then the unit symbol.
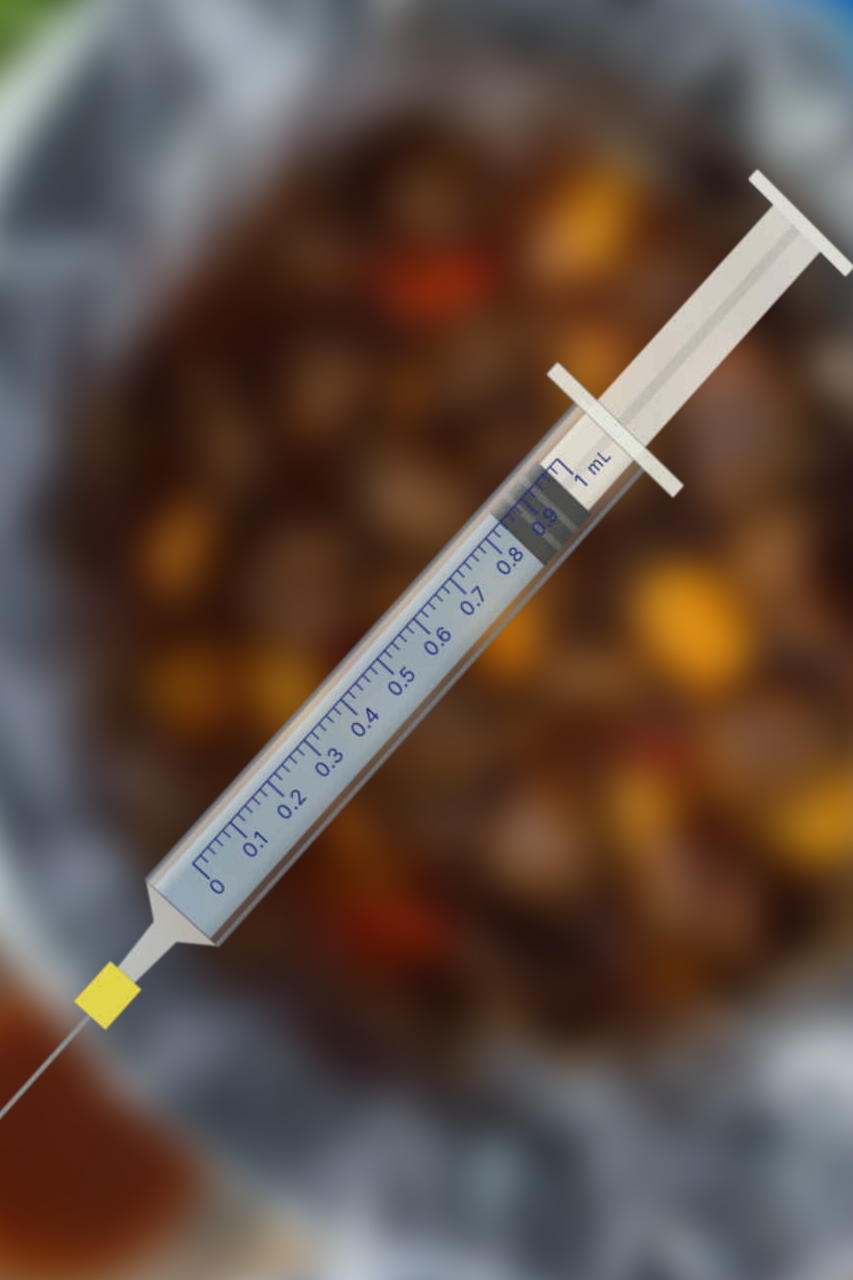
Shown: 0.84 mL
